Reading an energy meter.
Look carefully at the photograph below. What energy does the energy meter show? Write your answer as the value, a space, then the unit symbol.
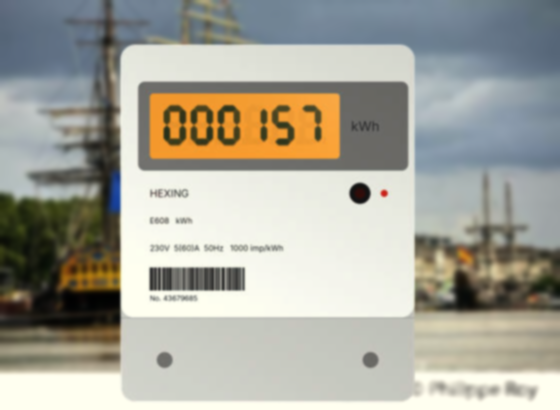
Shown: 157 kWh
